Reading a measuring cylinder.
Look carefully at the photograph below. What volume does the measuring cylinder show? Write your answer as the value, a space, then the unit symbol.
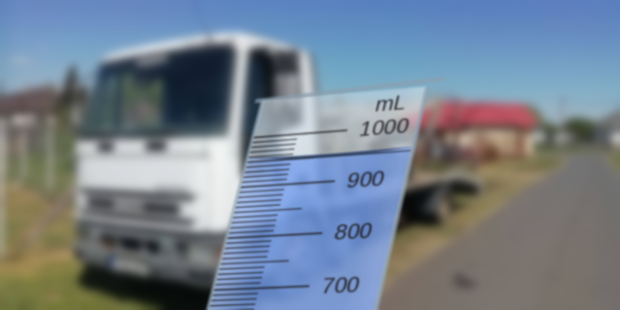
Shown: 950 mL
